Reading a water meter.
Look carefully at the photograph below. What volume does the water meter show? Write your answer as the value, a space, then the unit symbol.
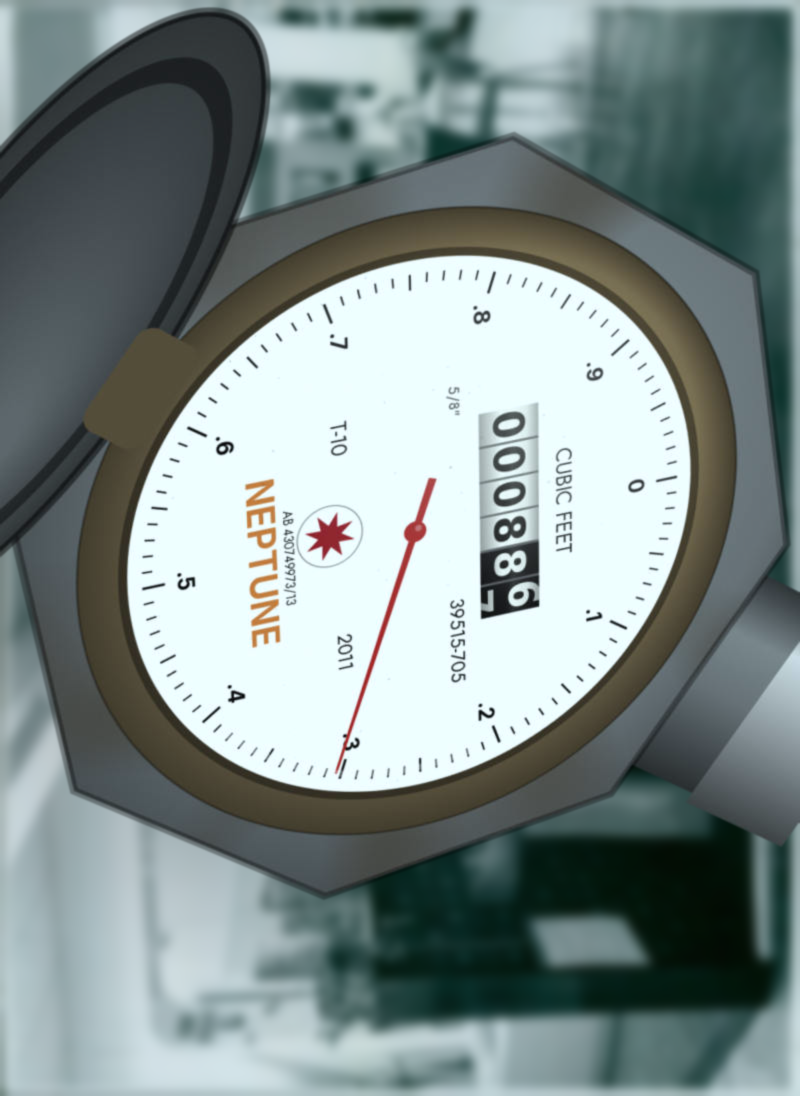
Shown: 886.30 ft³
